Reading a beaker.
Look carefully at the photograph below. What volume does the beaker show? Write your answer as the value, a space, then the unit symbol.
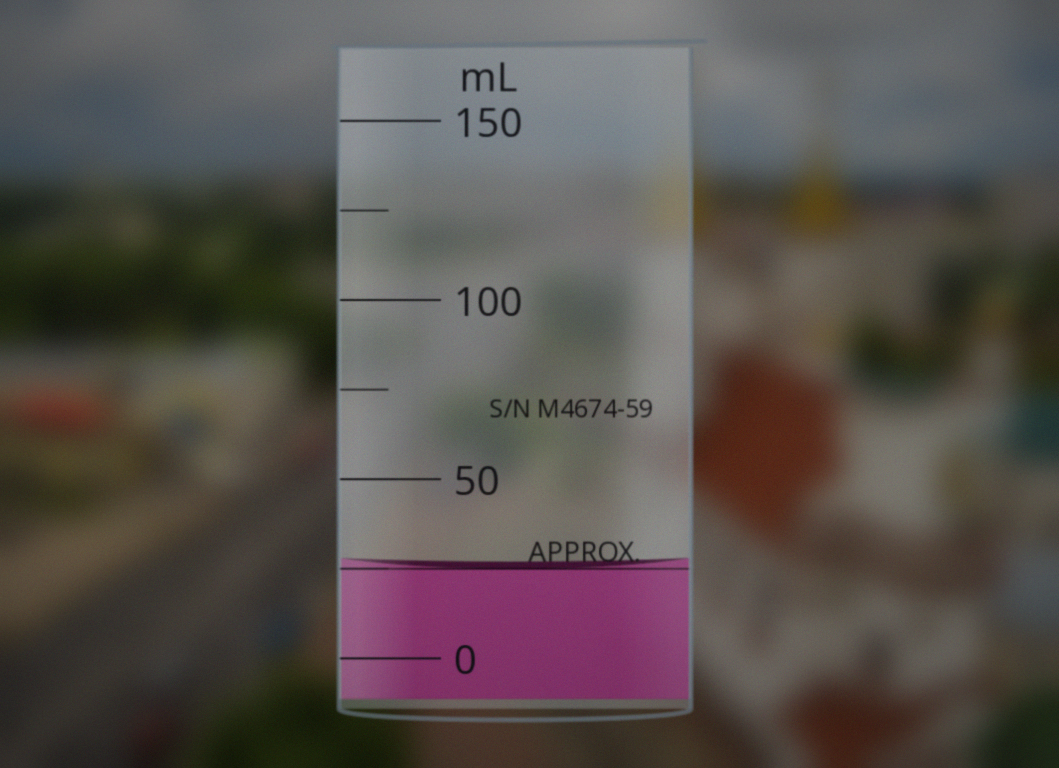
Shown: 25 mL
